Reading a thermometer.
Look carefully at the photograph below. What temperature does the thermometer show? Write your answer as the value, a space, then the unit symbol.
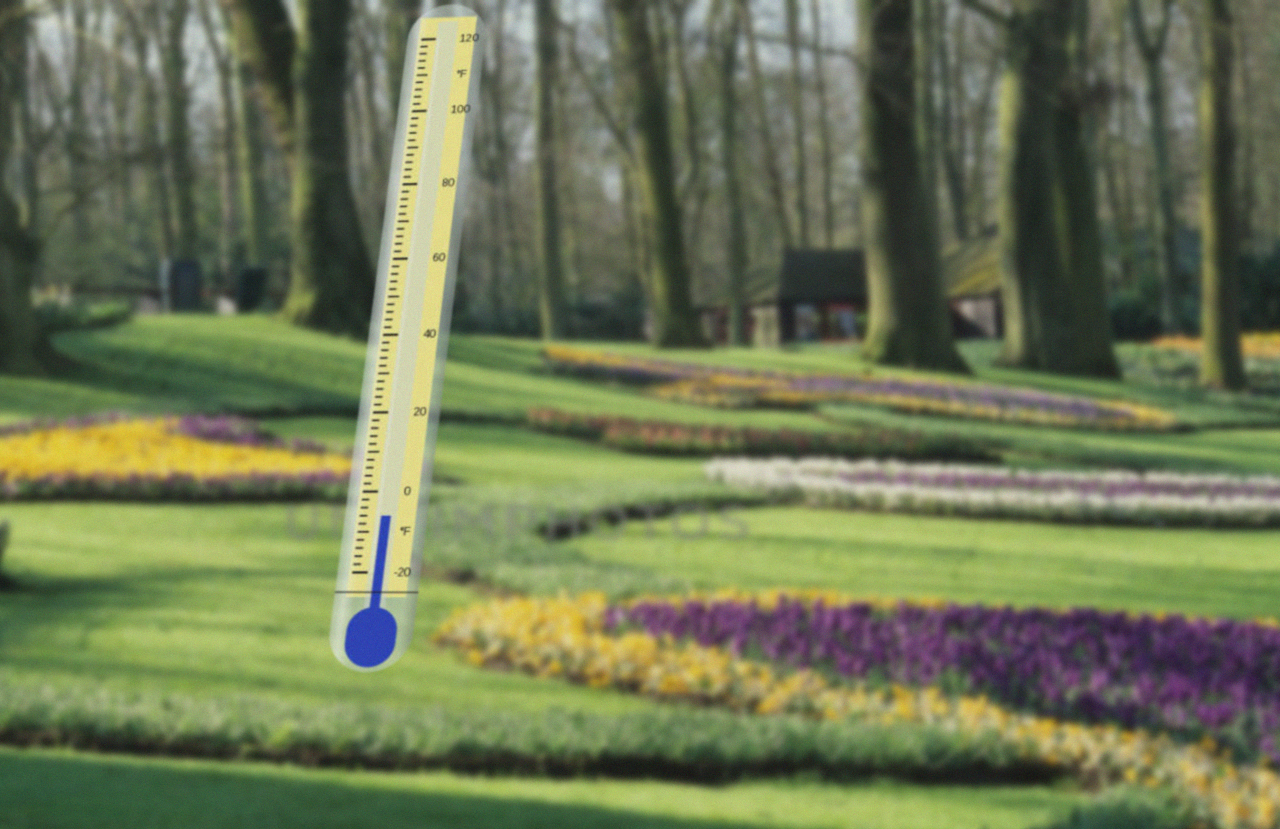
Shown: -6 °F
